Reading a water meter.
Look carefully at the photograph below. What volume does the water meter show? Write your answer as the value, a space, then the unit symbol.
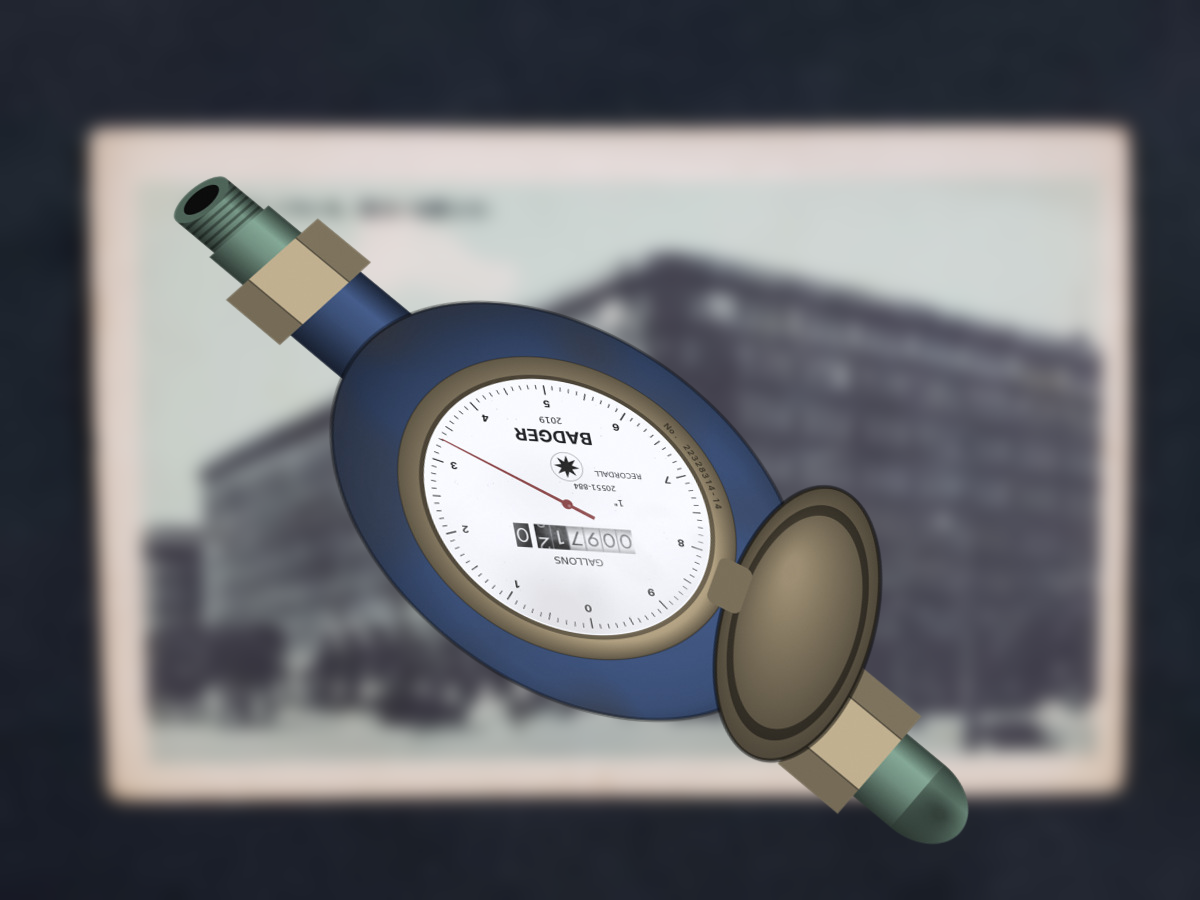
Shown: 97123.3 gal
